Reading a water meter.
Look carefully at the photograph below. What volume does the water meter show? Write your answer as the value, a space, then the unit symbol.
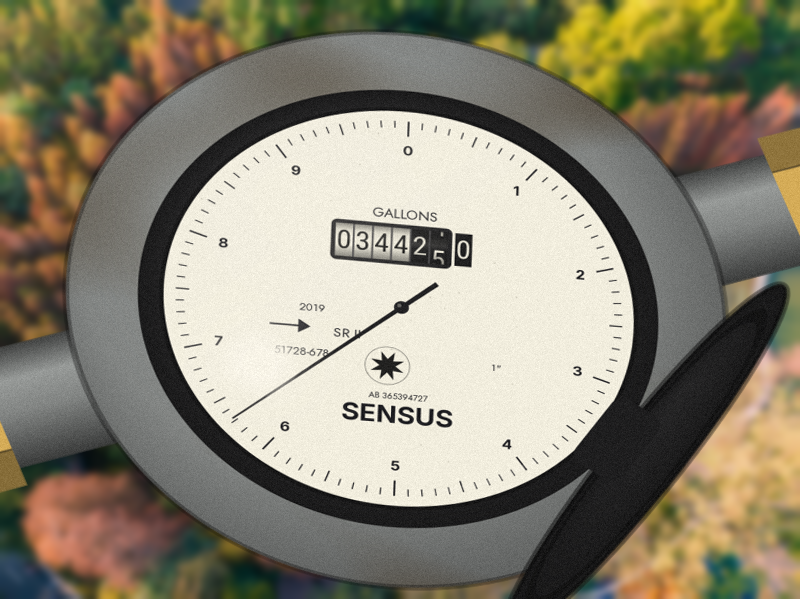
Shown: 344246.3 gal
